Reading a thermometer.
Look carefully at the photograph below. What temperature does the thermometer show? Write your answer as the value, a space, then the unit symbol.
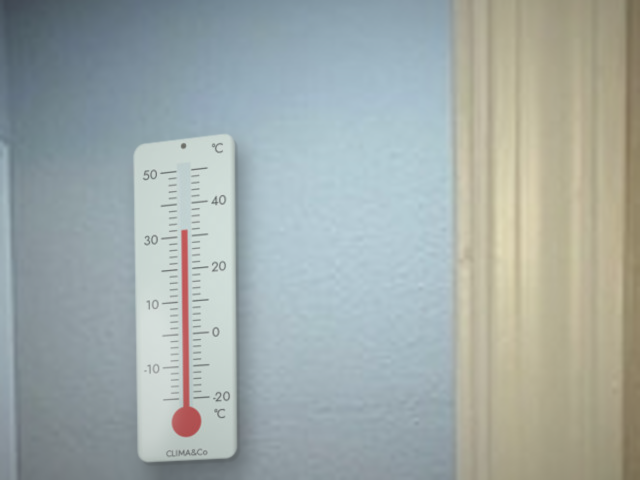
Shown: 32 °C
